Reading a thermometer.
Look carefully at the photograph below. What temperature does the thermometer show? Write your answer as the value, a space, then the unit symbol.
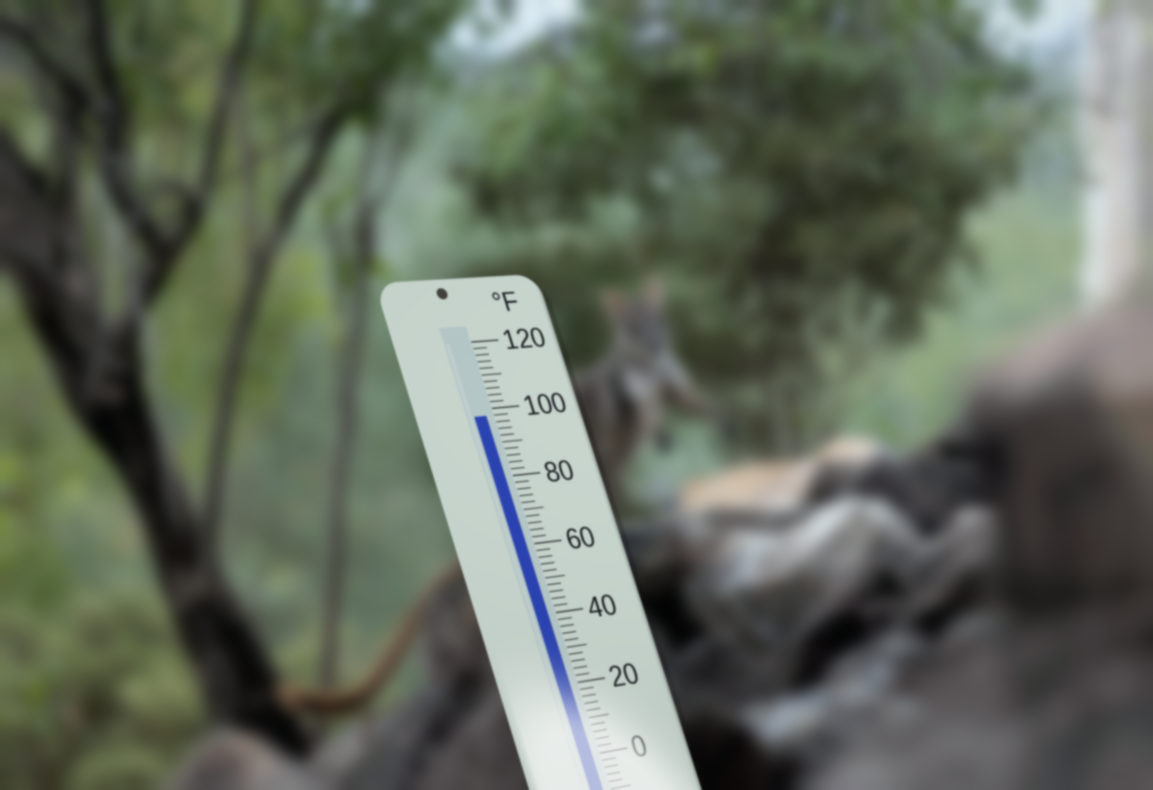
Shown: 98 °F
